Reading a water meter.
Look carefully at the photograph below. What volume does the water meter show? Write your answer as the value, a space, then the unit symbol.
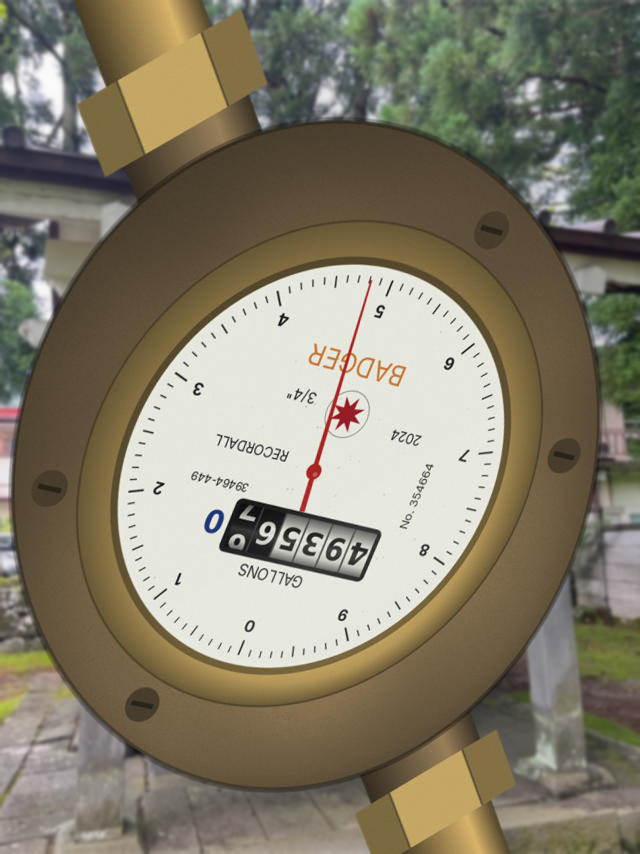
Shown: 4935664.8 gal
